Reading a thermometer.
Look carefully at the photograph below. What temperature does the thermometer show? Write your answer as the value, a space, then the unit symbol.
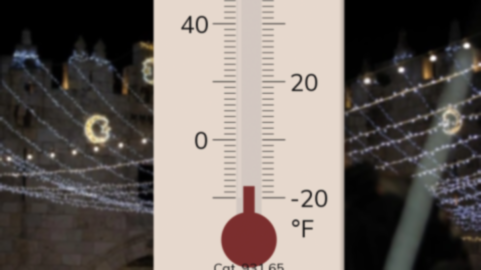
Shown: -16 °F
